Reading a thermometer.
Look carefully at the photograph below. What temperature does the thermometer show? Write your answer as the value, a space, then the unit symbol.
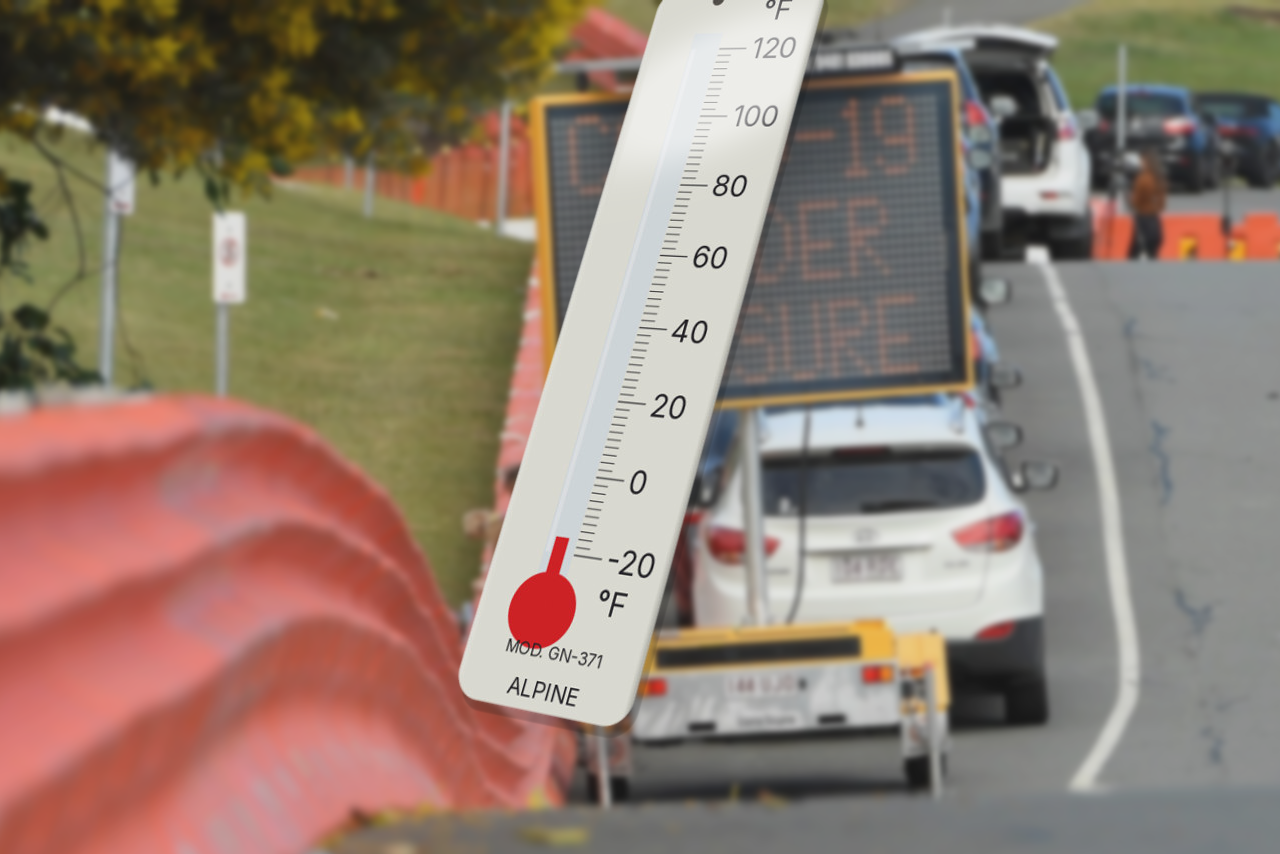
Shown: -16 °F
